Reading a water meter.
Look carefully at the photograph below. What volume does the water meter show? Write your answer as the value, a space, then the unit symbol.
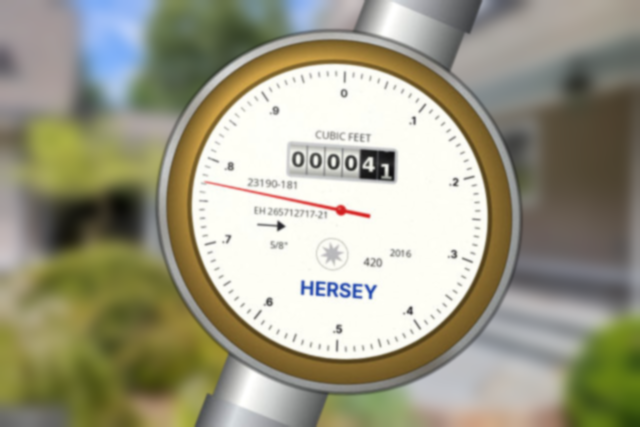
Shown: 40.77 ft³
